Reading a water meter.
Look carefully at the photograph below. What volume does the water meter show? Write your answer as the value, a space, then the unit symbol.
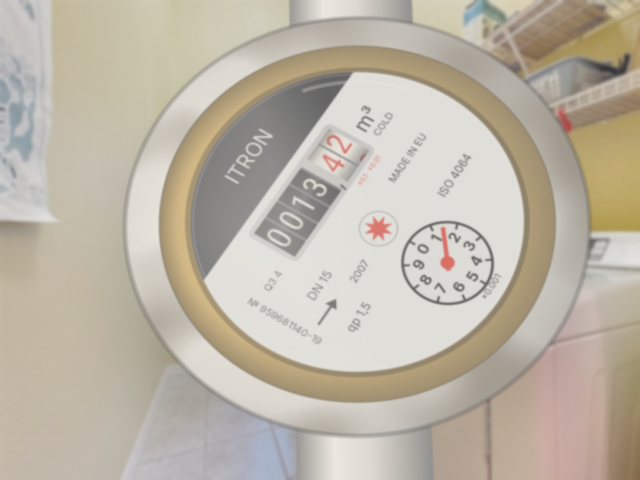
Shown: 13.421 m³
